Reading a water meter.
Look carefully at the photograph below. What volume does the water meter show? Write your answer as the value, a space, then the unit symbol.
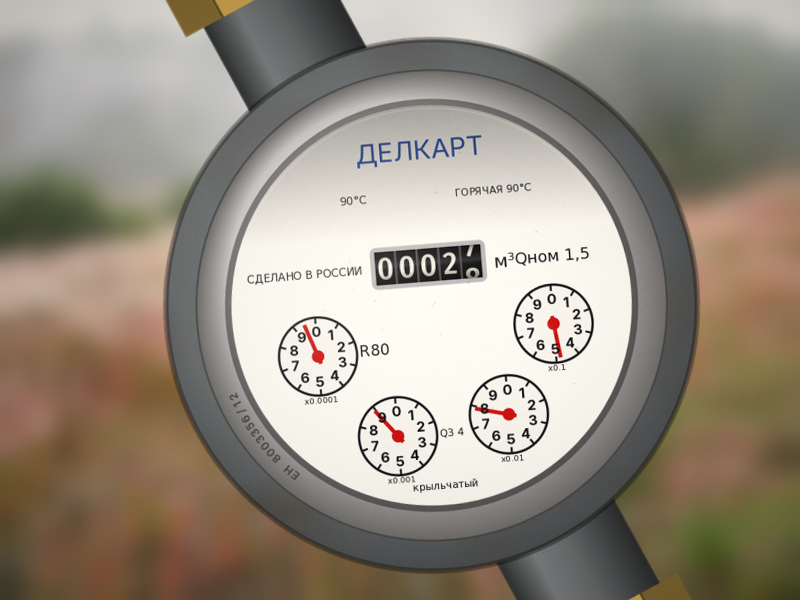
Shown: 27.4789 m³
